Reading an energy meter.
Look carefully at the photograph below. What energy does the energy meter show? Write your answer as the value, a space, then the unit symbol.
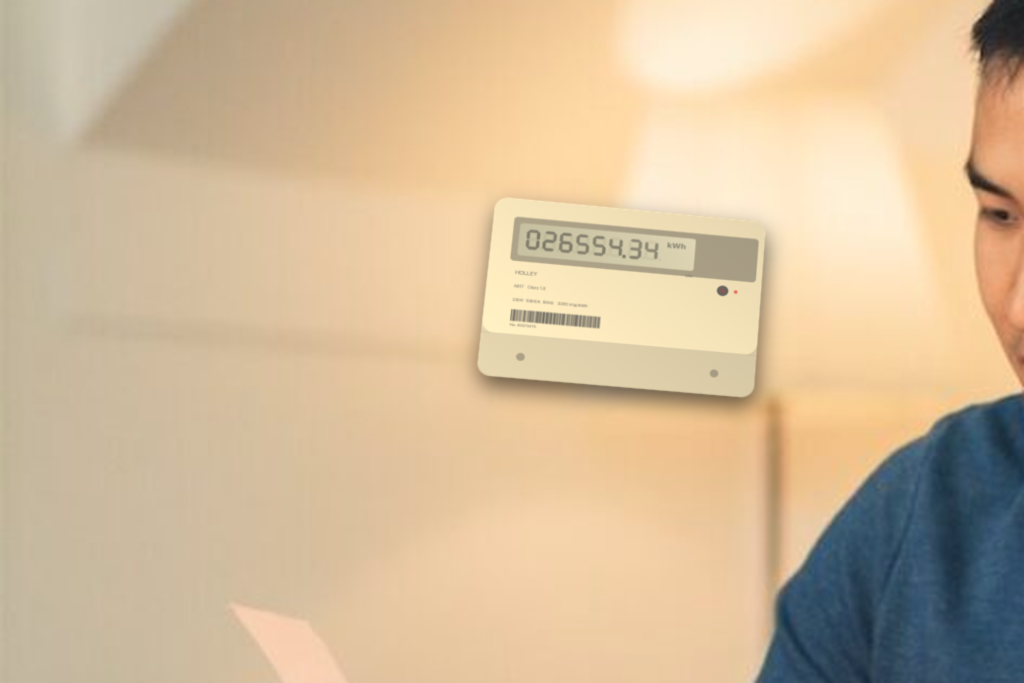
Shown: 26554.34 kWh
